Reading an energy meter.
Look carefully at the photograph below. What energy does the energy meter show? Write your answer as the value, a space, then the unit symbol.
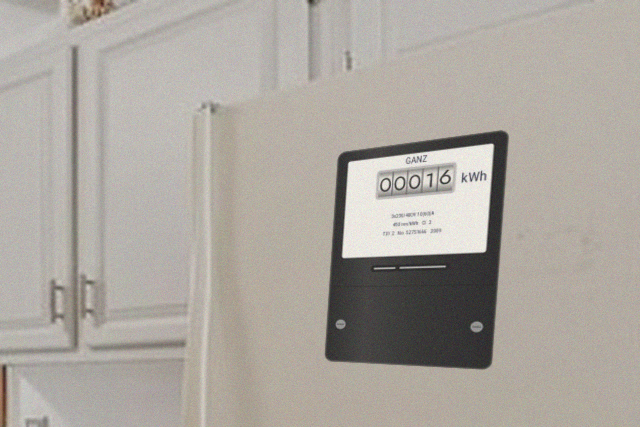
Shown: 16 kWh
